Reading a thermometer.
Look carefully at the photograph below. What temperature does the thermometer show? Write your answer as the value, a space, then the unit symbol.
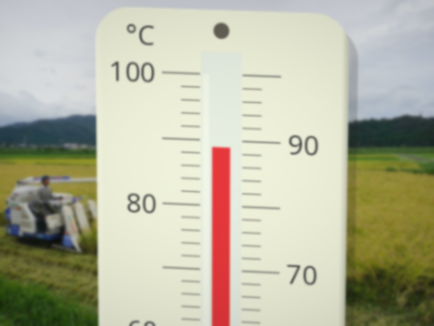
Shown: 89 °C
